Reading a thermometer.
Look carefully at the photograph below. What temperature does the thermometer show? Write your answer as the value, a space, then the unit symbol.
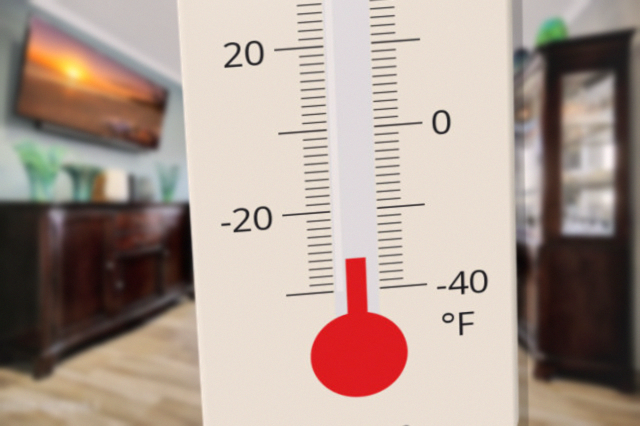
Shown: -32 °F
